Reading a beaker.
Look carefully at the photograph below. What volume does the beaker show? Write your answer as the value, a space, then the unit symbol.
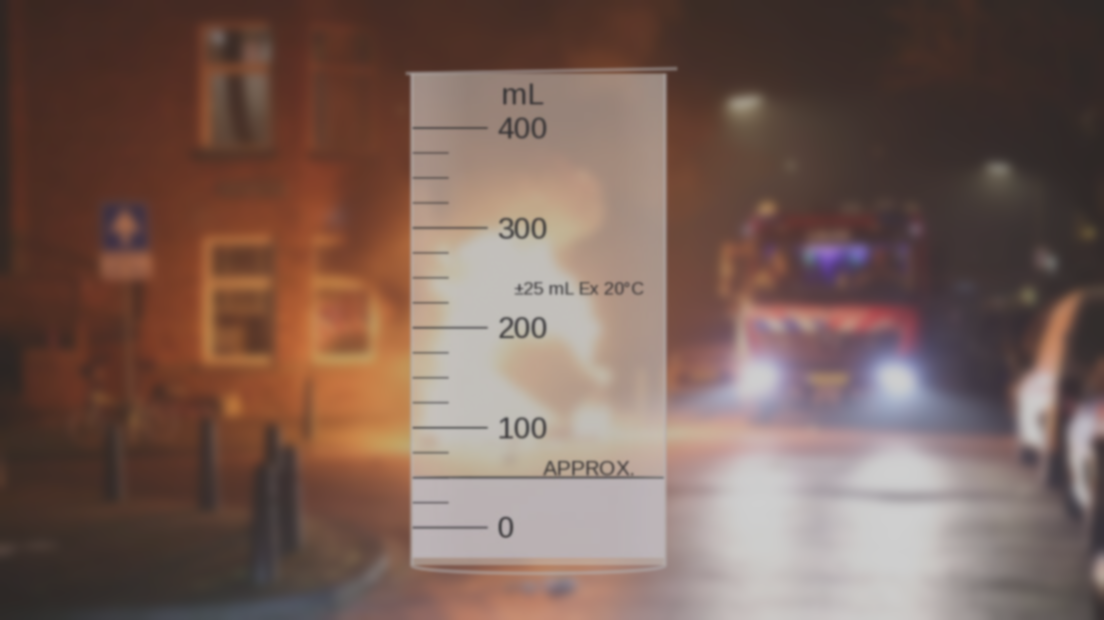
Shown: 50 mL
